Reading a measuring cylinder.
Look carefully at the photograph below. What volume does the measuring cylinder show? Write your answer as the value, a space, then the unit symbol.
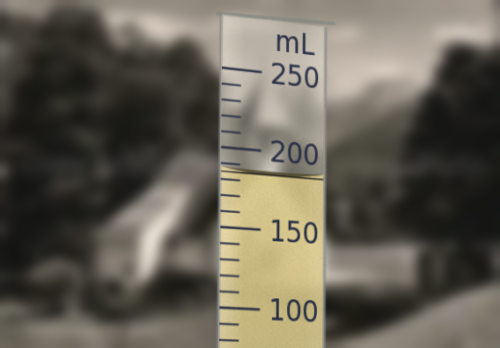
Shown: 185 mL
